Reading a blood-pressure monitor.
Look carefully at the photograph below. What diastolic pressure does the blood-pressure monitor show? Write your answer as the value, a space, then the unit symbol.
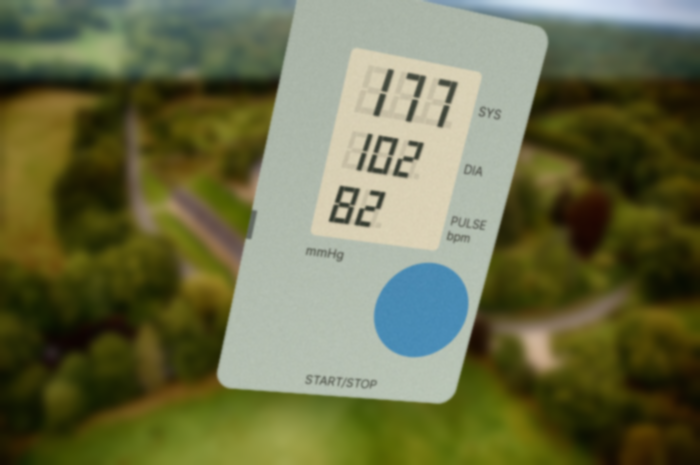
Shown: 102 mmHg
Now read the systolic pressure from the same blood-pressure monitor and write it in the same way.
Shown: 177 mmHg
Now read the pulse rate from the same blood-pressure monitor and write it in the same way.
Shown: 82 bpm
